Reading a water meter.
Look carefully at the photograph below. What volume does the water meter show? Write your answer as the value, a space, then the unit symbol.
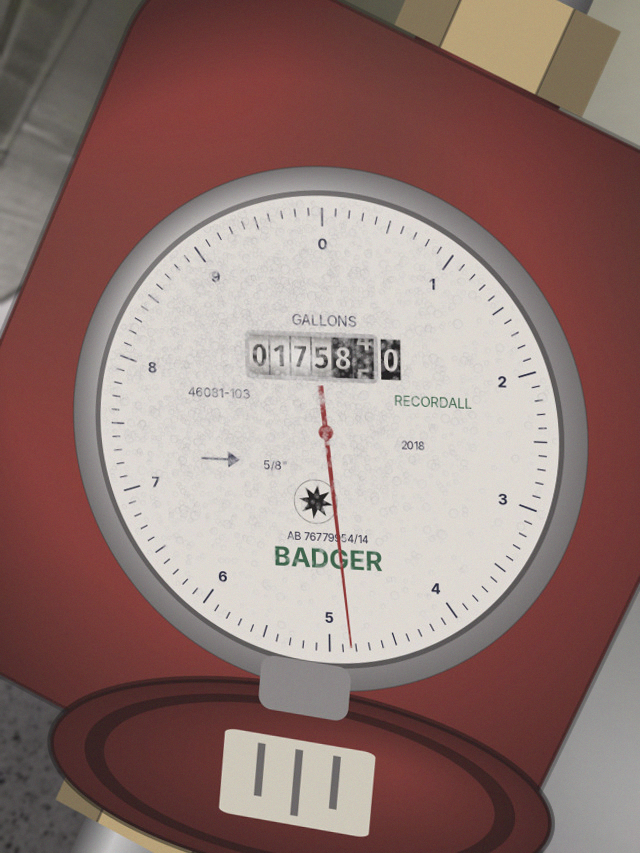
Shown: 175844.8 gal
